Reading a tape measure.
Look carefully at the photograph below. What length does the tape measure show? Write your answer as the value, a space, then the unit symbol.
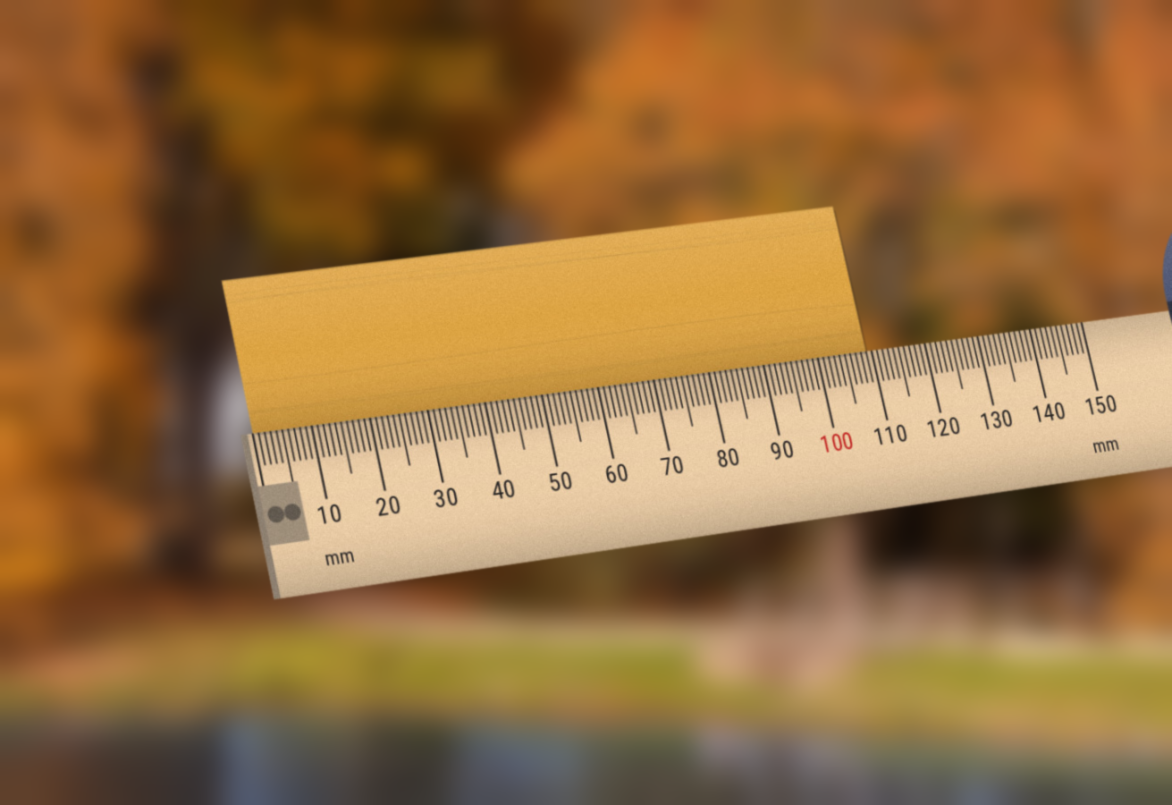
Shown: 109 mm
